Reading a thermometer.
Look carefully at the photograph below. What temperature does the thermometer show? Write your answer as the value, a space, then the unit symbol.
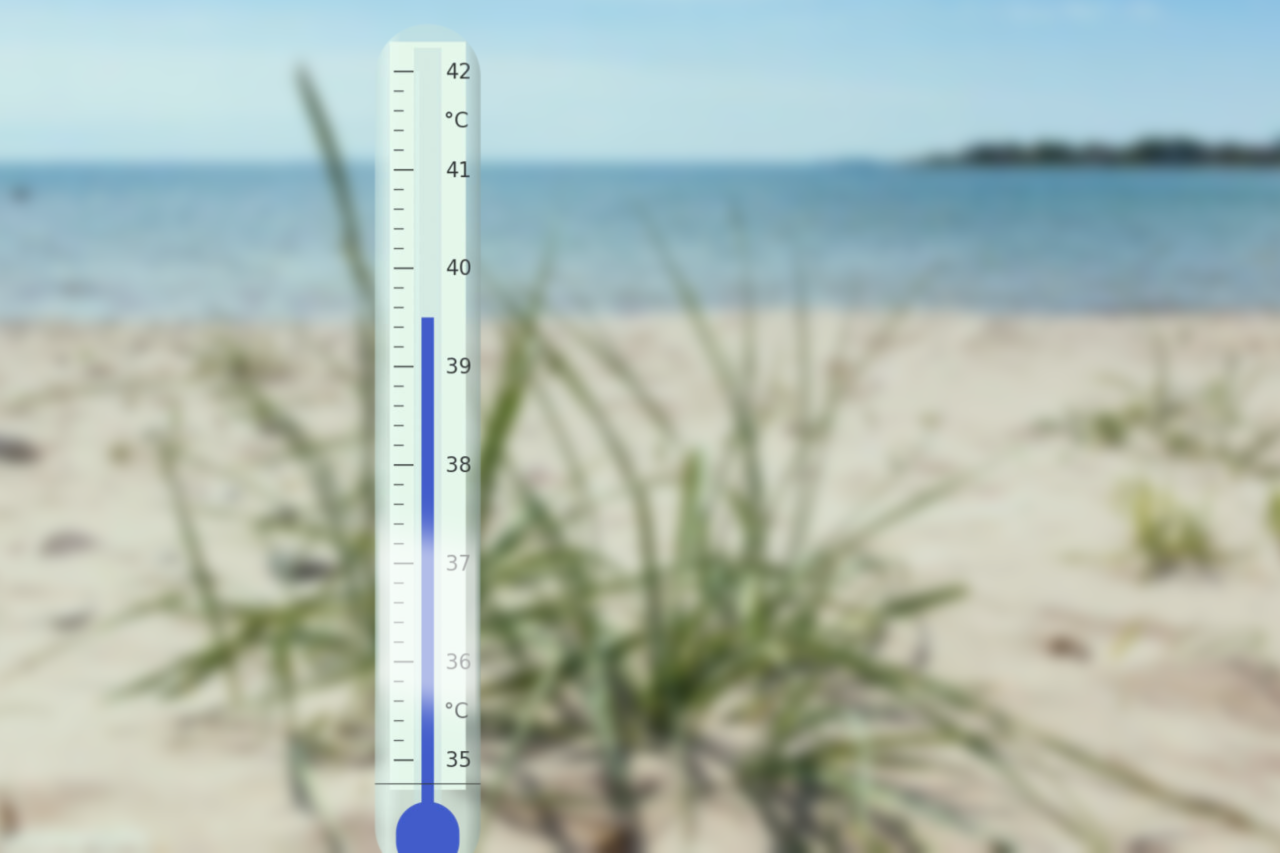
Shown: 39.5 °C
